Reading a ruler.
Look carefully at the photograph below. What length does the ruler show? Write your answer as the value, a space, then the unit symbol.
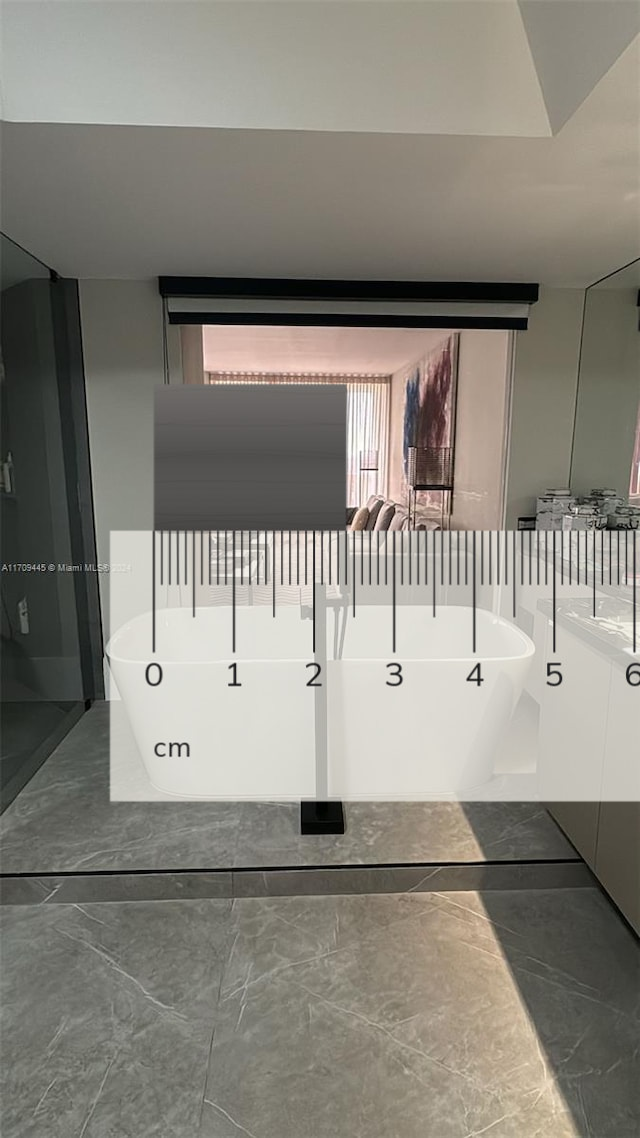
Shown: 2.4 cm
